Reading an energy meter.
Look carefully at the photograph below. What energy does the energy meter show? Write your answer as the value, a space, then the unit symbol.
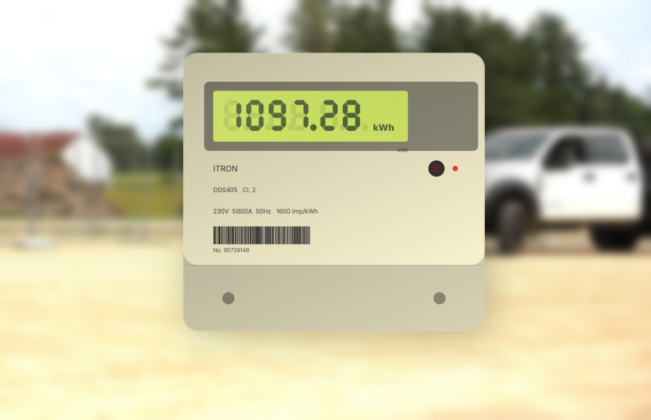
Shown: 1097.28 kWh
